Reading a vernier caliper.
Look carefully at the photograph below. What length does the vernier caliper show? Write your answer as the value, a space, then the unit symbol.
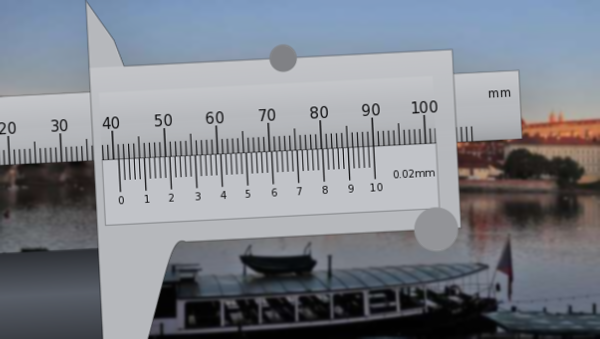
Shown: 41.0 mm
